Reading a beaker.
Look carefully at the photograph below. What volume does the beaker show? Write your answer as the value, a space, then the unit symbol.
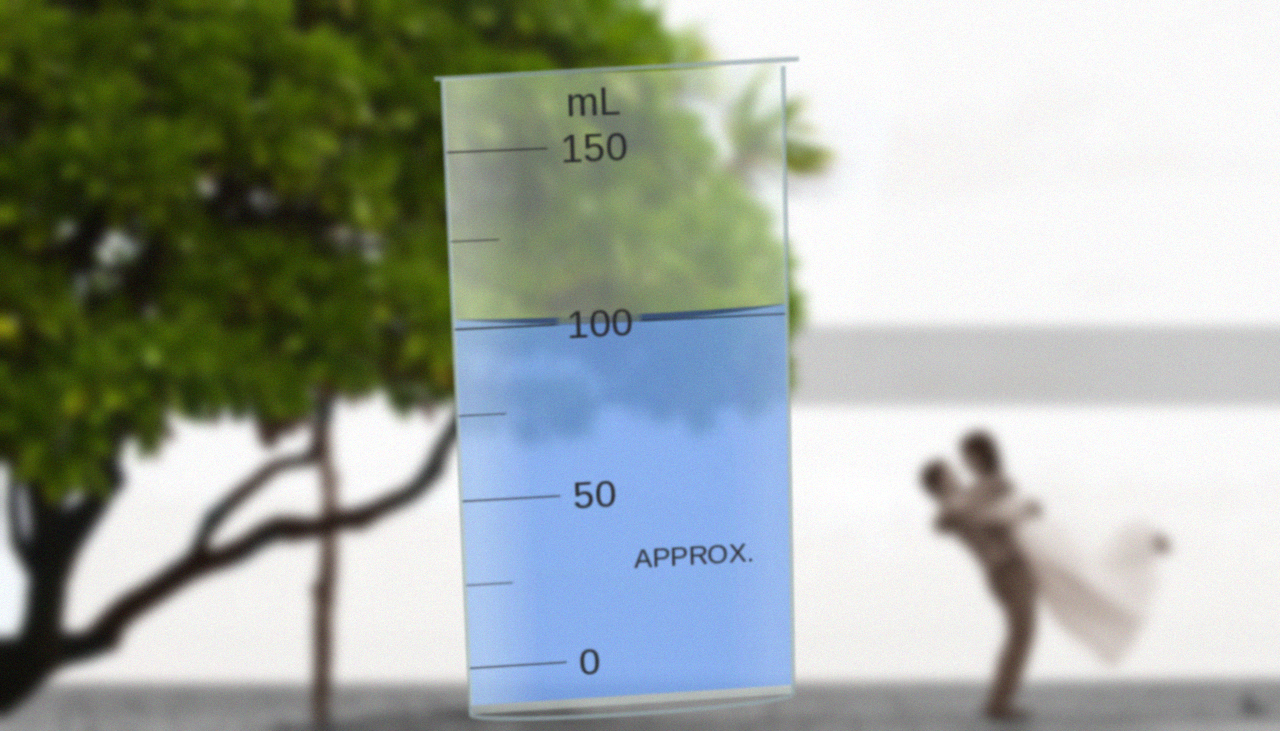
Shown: 100 mL
